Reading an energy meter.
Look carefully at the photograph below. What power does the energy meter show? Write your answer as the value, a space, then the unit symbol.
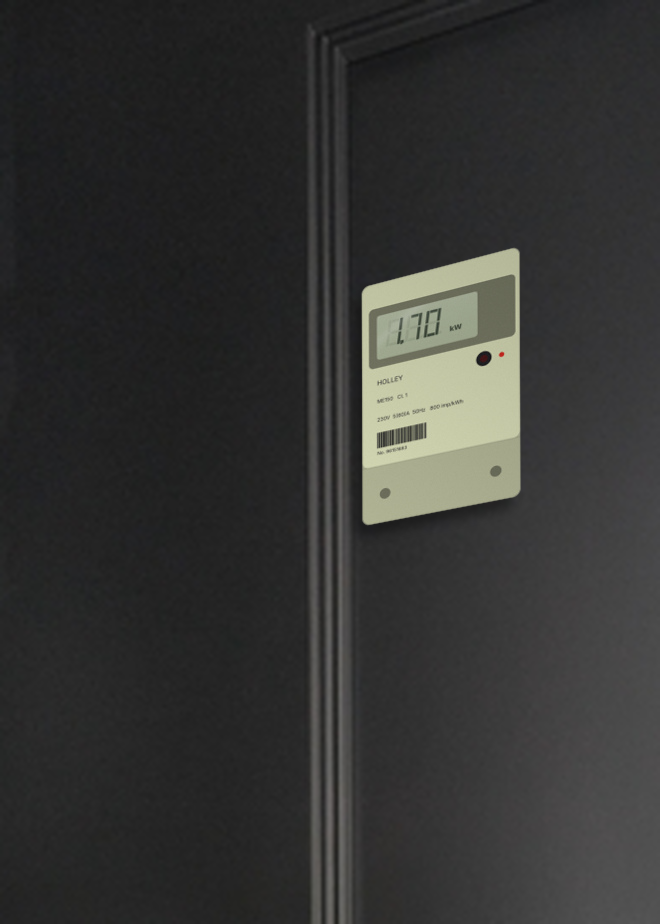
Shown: 1.70 kW
